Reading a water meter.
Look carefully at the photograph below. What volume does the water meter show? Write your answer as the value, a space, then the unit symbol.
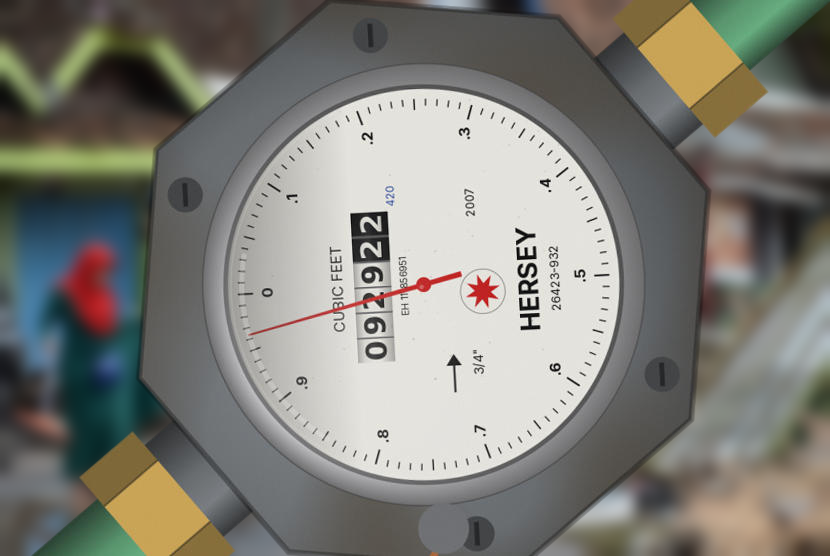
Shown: 92921.96 ft³
